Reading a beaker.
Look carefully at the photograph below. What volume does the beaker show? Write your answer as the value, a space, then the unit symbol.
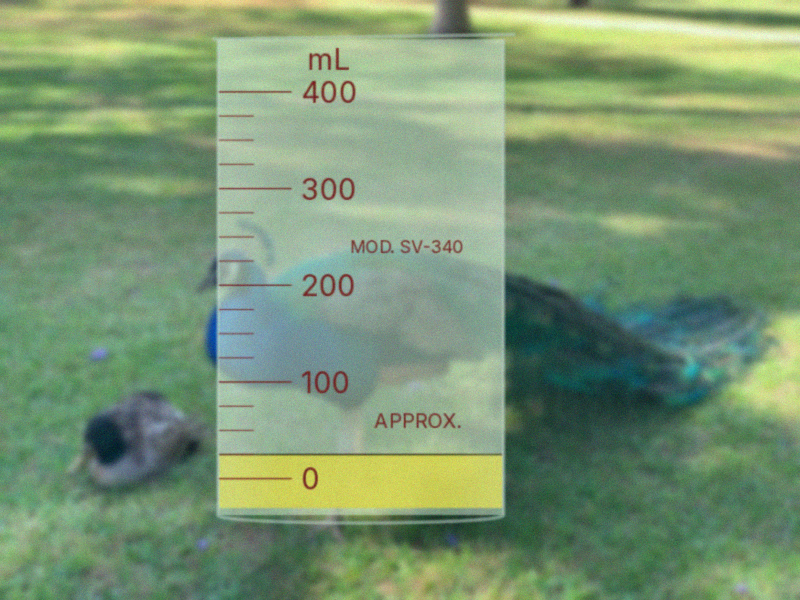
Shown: 25 mL
